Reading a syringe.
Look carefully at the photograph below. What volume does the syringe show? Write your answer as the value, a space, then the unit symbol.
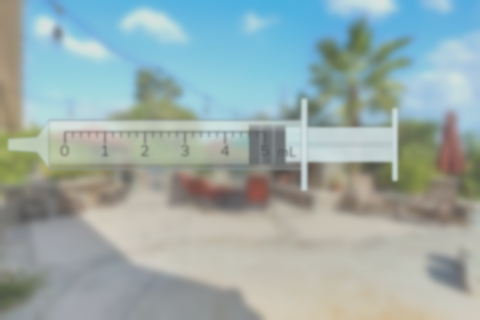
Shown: 4.6 mL
